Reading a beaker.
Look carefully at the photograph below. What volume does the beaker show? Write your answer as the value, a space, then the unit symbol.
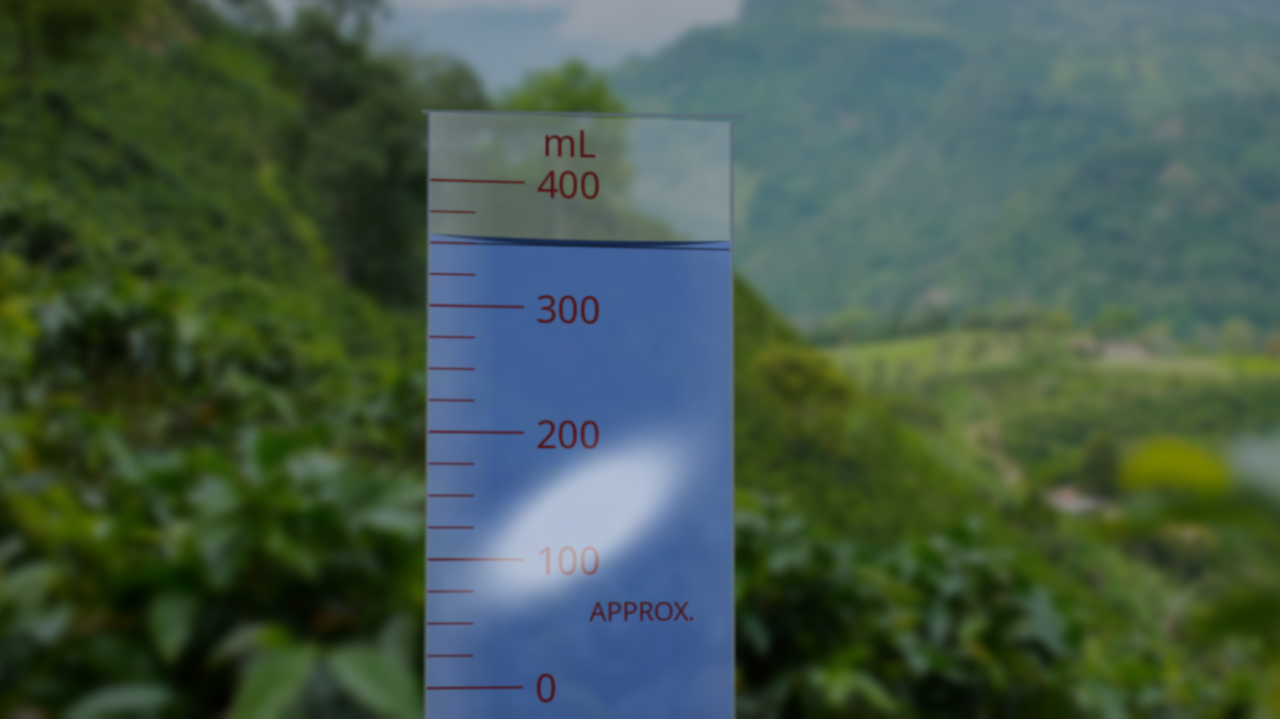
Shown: 350 mL
